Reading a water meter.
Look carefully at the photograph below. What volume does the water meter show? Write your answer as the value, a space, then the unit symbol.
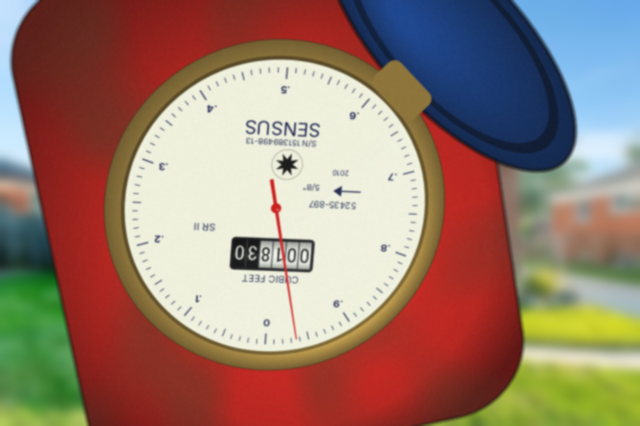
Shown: 1829.96 ft³
